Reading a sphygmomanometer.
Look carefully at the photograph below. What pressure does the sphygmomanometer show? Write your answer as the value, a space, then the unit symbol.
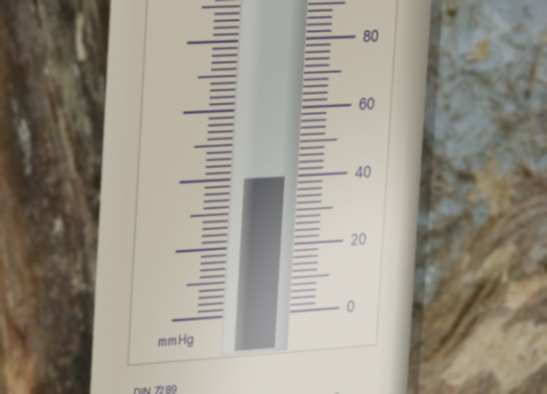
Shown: 40 mmHg
